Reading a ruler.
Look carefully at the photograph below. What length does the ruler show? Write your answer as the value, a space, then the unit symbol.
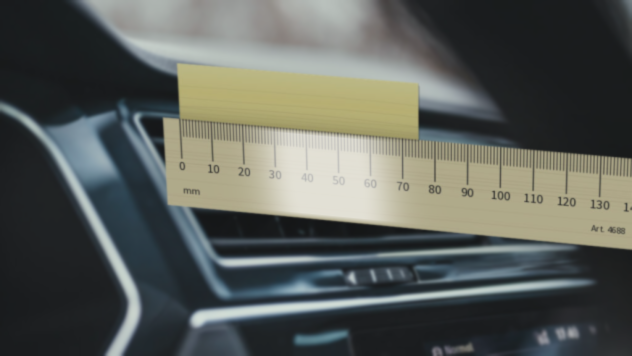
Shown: 75 mm
